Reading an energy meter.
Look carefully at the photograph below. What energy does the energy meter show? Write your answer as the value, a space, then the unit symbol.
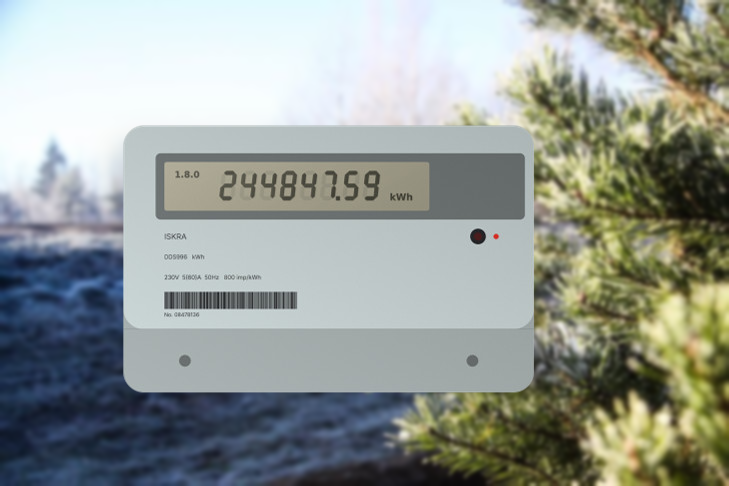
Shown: 244847.59 kWh
